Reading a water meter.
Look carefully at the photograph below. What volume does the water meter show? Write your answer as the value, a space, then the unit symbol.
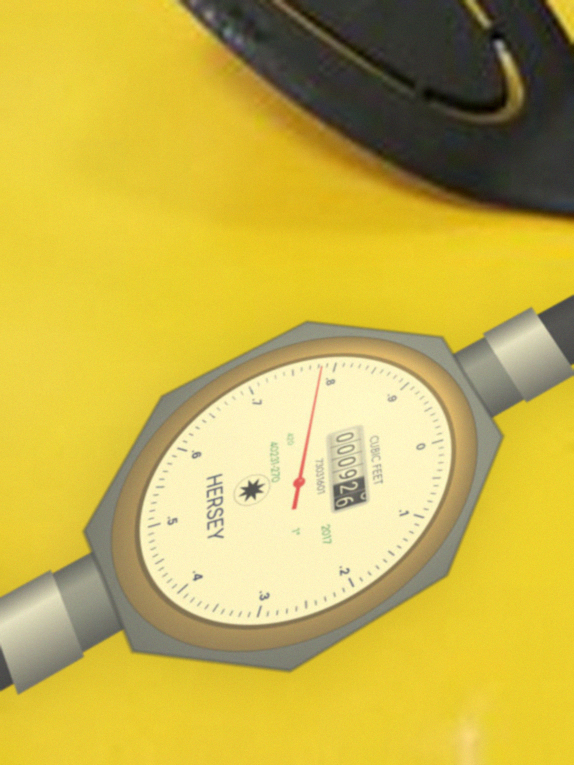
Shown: 925.78 ft³
